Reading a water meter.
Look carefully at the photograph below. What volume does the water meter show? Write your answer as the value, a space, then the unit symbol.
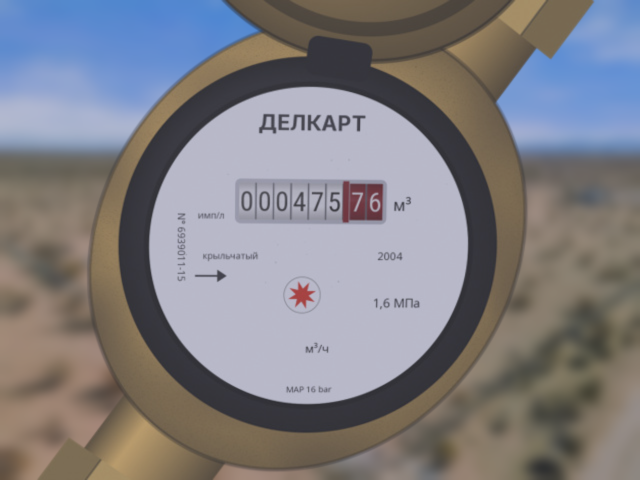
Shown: 475.76 m³
